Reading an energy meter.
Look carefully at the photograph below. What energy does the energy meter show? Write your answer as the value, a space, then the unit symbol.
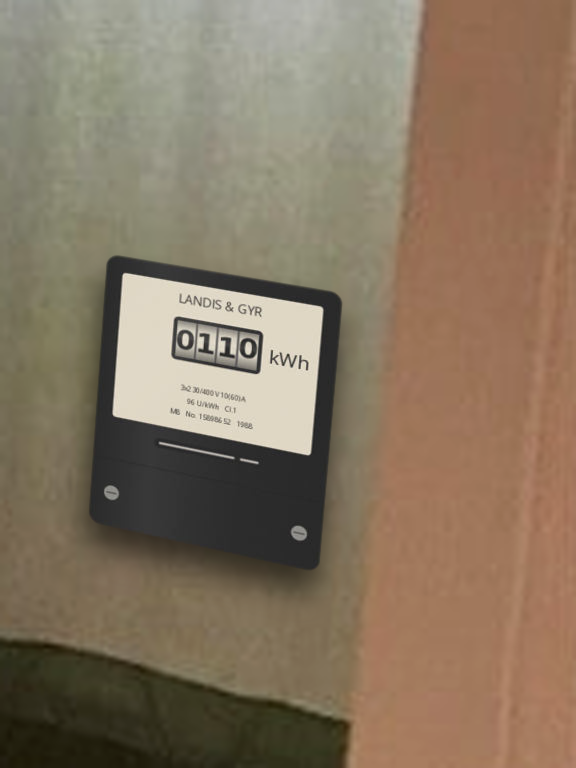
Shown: 110 kWh
